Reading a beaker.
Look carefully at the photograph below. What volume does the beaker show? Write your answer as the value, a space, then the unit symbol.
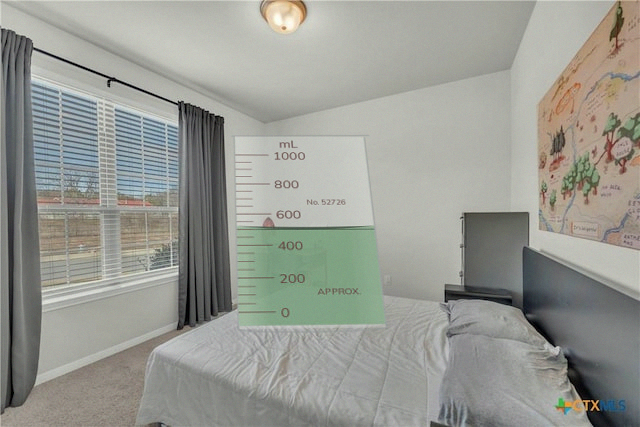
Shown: 500 mL
